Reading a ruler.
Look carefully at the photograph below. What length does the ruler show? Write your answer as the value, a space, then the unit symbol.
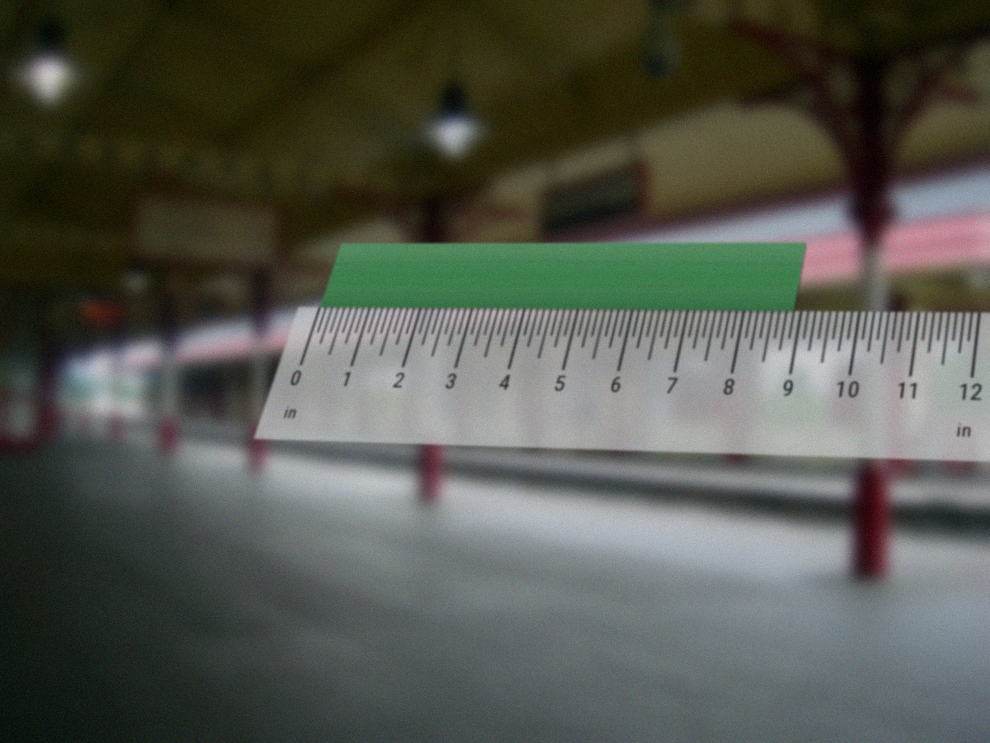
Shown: 8.875 in
